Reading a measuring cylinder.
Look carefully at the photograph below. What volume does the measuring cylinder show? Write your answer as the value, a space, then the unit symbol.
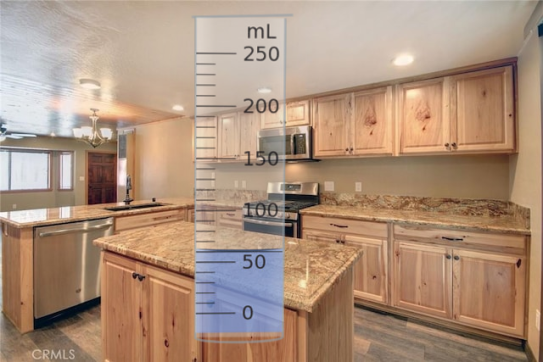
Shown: 60 mL
